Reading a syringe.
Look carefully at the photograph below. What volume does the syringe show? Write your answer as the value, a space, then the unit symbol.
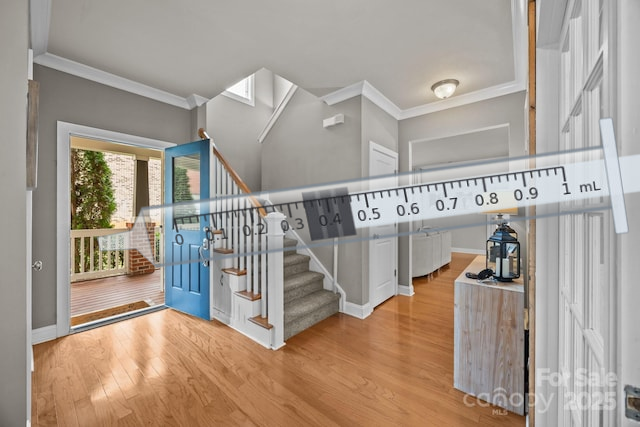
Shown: 0.34 mL
